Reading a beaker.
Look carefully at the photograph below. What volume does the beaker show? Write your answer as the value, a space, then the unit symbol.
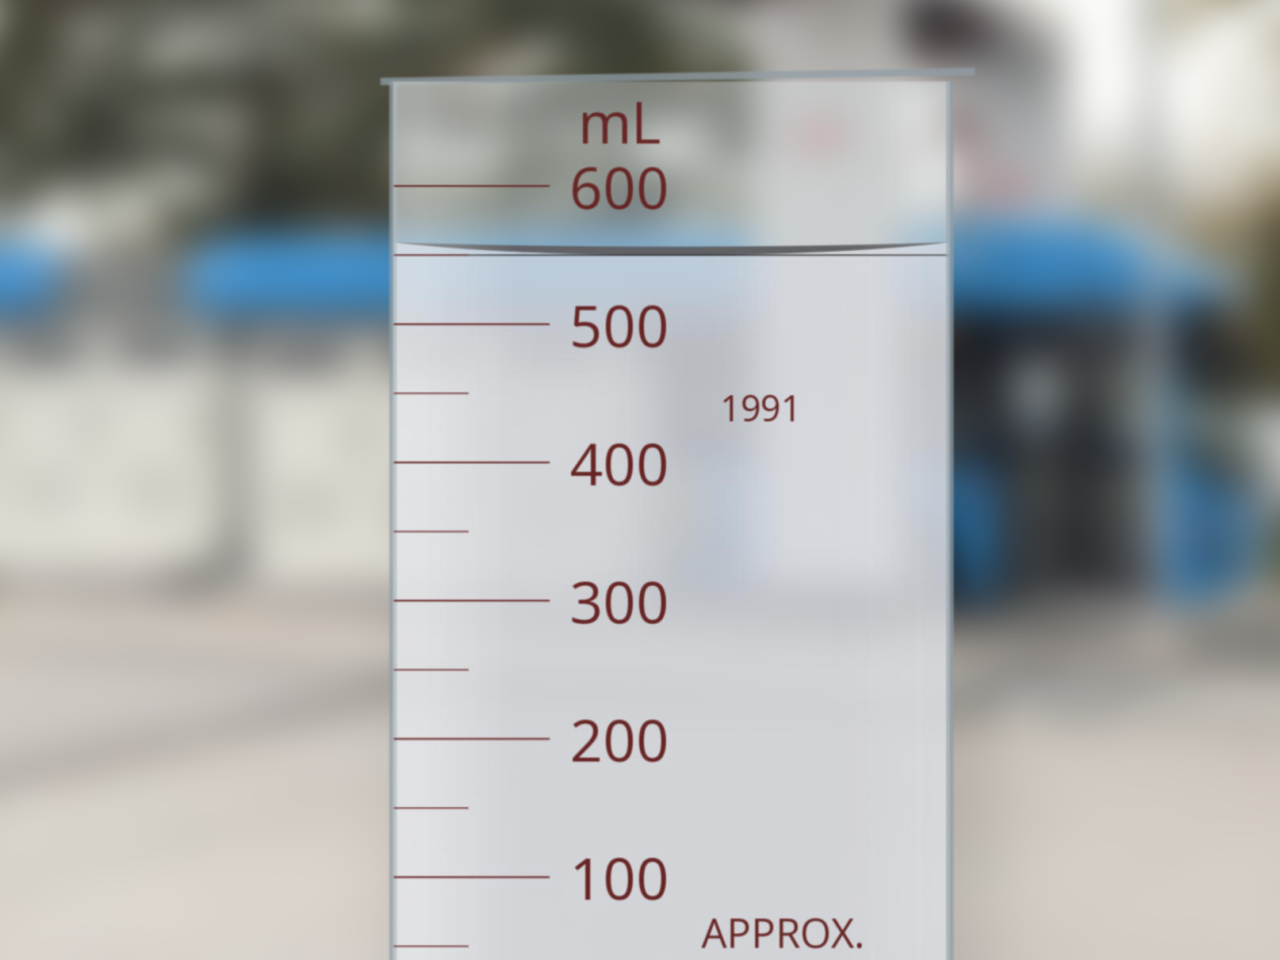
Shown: 550 mL
